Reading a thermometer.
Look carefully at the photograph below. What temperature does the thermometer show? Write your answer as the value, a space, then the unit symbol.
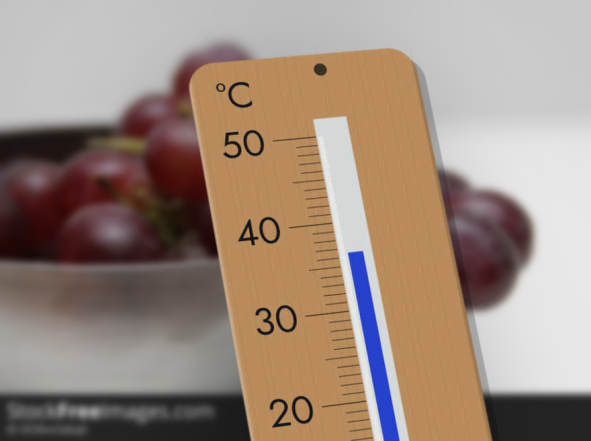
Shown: 36.5 °C
